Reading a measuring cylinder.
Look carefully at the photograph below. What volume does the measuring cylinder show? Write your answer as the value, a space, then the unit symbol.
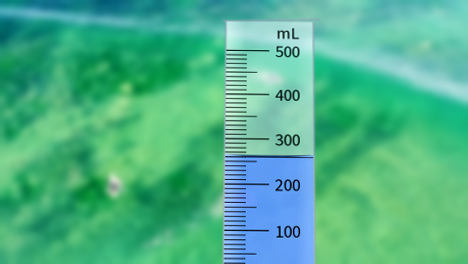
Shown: 260 mL
